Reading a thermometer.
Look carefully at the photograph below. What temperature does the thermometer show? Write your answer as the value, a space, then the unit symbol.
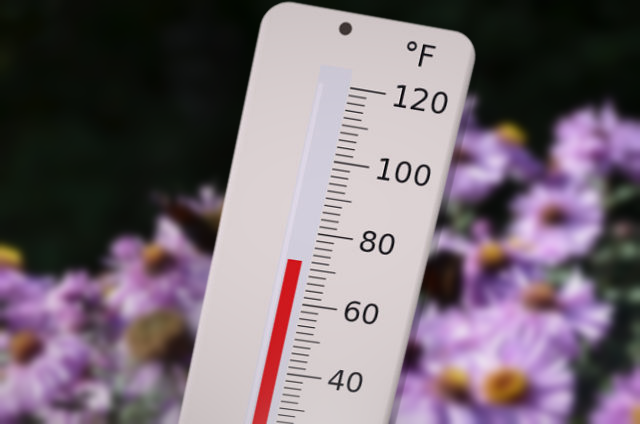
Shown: 72 °F
